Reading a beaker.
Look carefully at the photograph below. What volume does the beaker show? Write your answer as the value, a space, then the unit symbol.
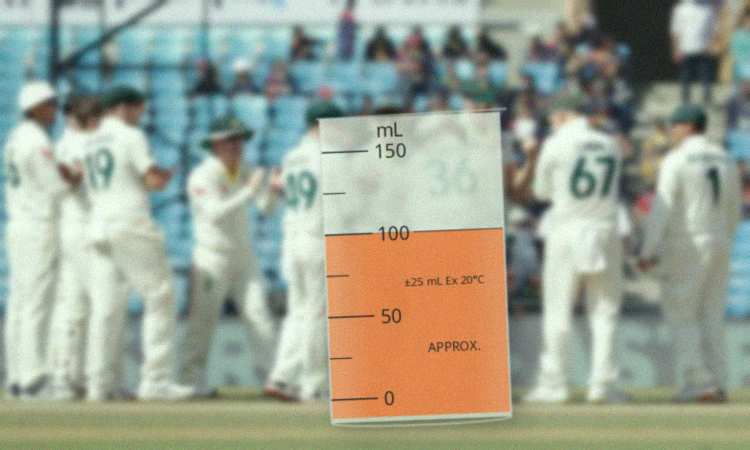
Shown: 100 mL
